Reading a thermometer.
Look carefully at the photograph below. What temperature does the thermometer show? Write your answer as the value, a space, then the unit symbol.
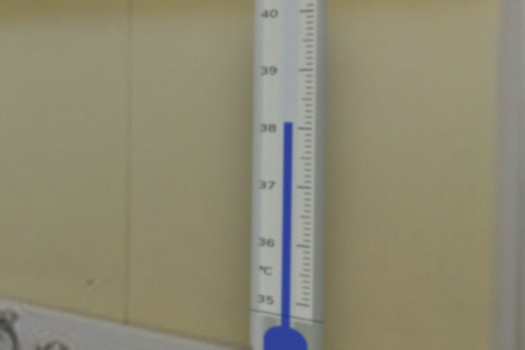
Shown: 38.1 °C
